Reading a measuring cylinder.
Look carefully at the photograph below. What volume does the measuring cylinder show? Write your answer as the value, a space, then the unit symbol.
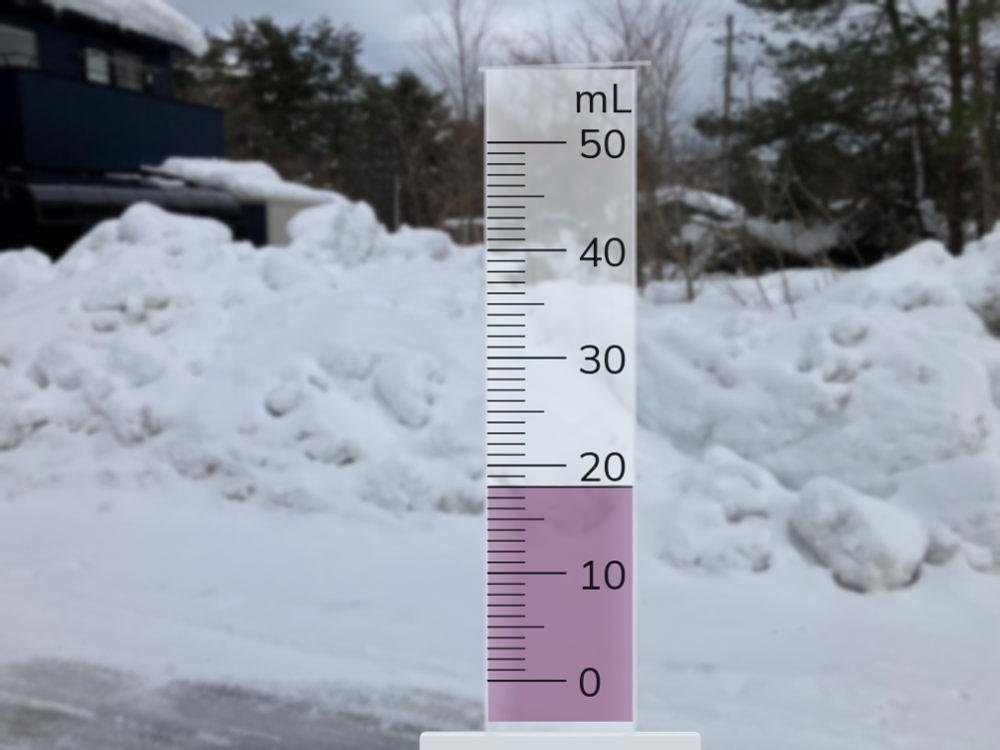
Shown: 18 mL
